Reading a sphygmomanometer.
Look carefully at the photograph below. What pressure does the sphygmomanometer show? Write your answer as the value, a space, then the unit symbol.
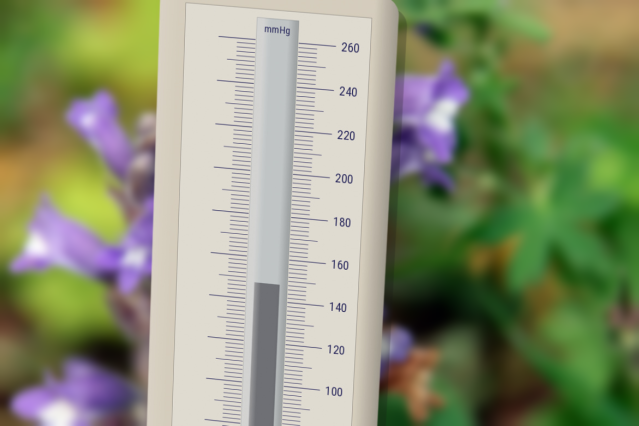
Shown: 148 mmHg
